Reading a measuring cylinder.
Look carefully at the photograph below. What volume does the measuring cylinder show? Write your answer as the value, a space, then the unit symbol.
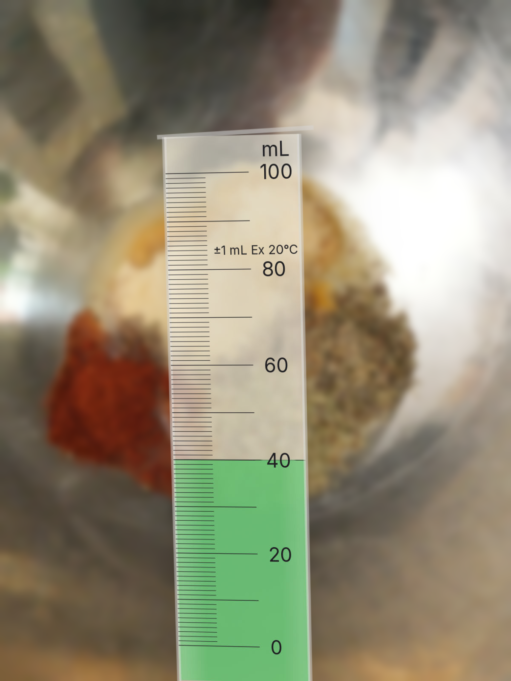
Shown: 40 mL
